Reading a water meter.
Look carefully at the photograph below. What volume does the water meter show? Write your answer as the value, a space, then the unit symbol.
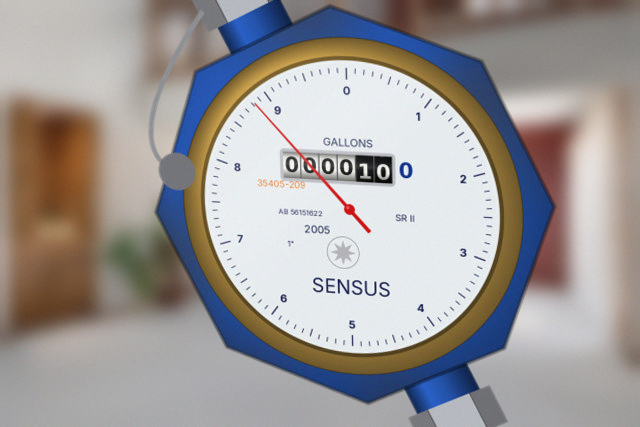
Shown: 98.8 gal
